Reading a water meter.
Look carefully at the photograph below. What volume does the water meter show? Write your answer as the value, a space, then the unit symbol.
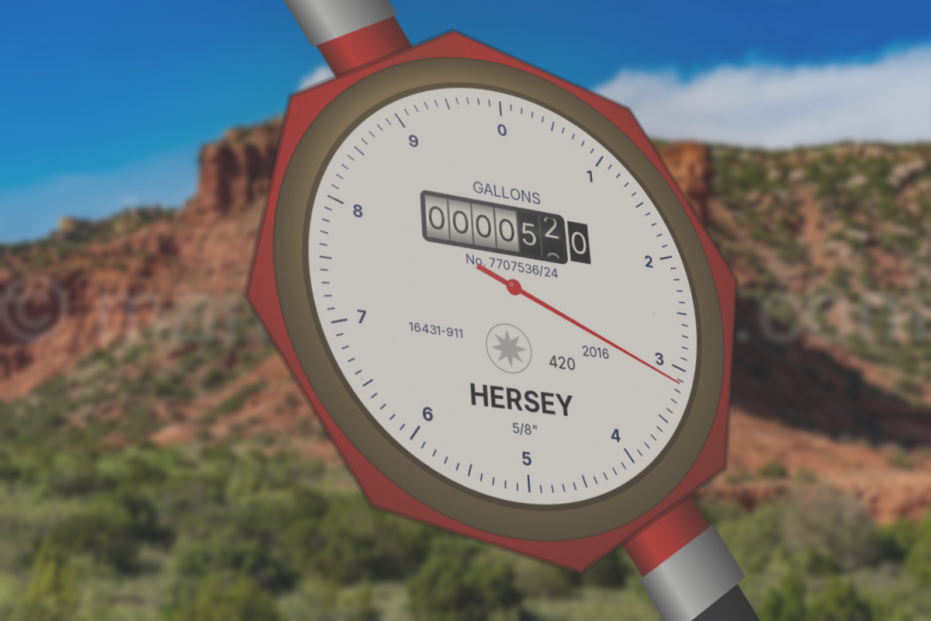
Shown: 523.1 gal
